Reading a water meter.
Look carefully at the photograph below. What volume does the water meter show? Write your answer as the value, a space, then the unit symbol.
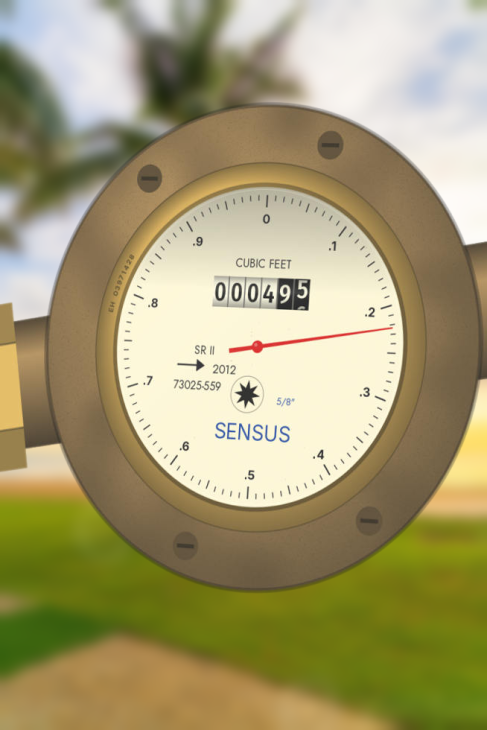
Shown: 495.22 ft³
